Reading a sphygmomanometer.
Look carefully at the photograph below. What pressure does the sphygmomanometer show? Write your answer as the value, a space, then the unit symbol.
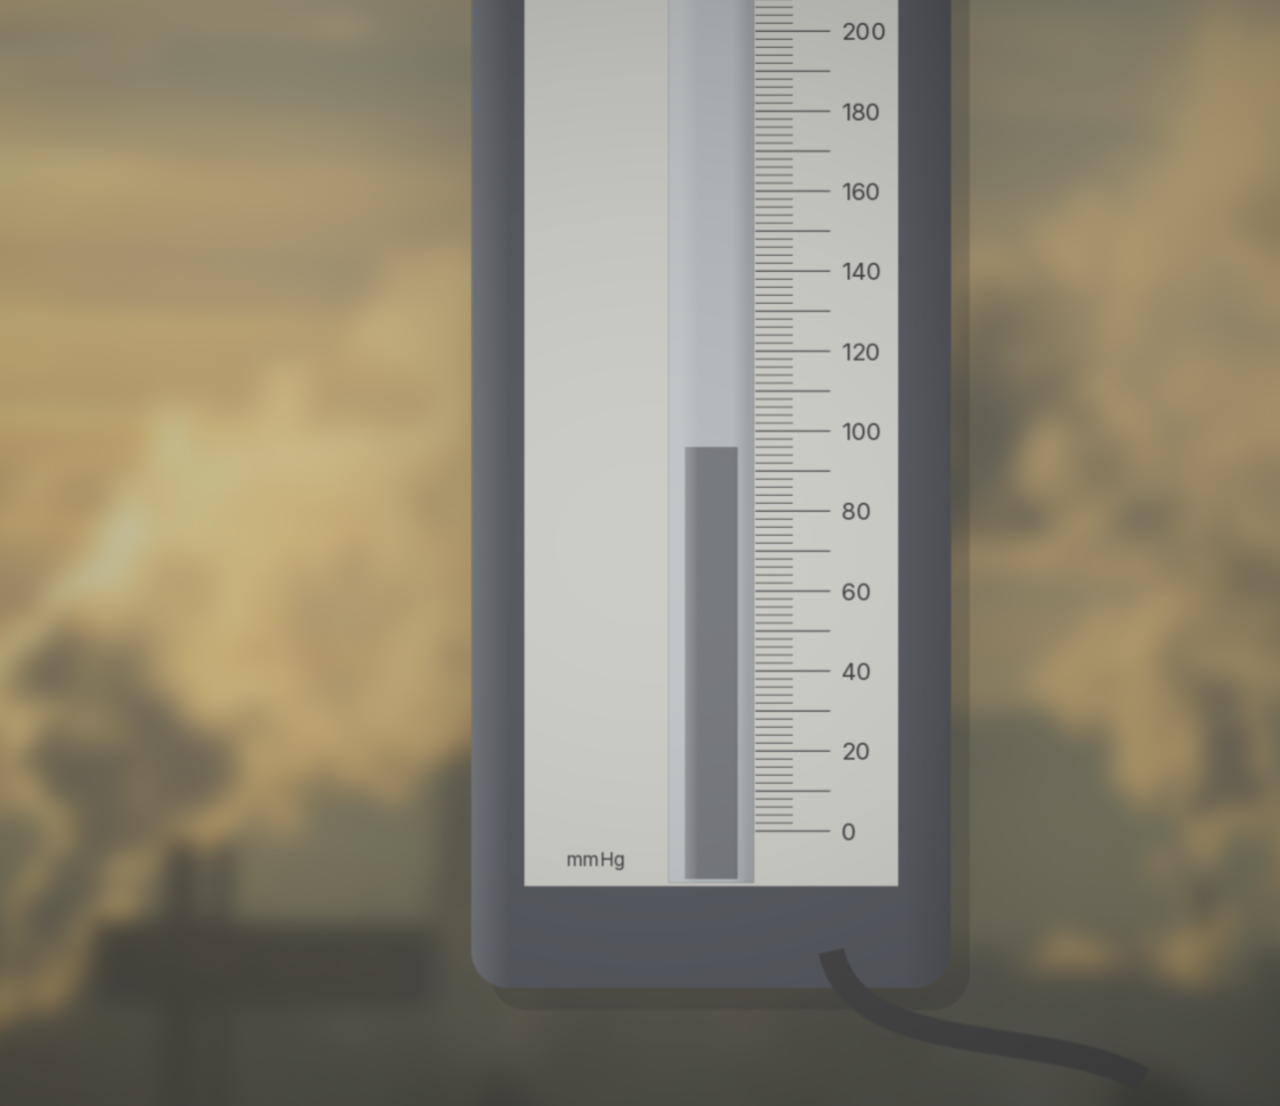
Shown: 96 mmHg
